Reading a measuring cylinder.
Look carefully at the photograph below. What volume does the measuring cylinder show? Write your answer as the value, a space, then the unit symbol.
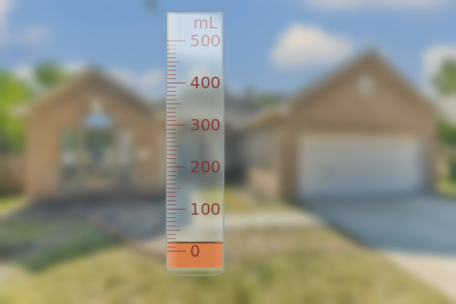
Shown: 20 mL
